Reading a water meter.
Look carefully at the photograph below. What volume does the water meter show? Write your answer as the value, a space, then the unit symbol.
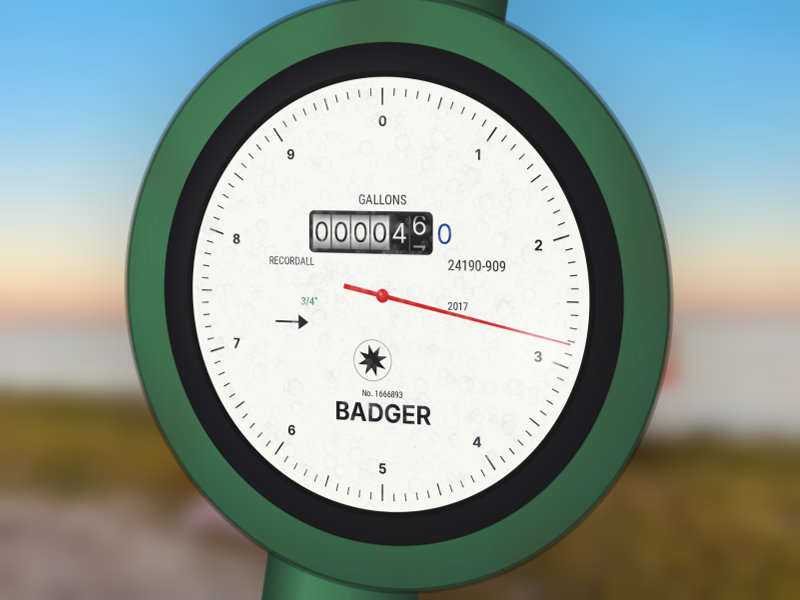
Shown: 462.8 gal
